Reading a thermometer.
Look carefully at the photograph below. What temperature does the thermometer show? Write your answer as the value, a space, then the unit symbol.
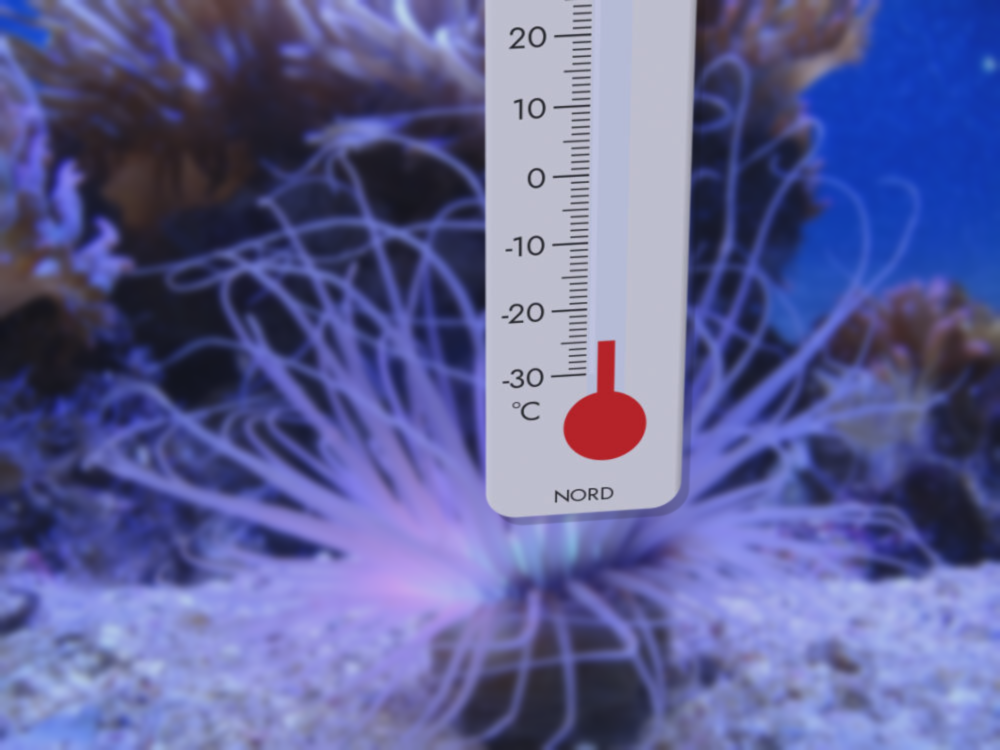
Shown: -25 °C
